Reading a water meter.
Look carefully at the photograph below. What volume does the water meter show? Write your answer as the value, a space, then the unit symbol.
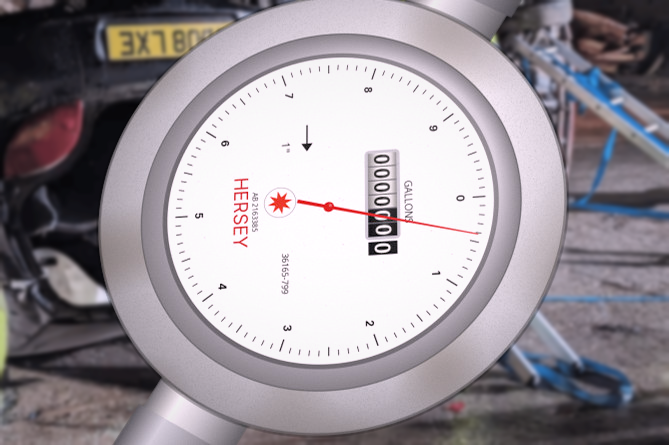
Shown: 0.4 gal
